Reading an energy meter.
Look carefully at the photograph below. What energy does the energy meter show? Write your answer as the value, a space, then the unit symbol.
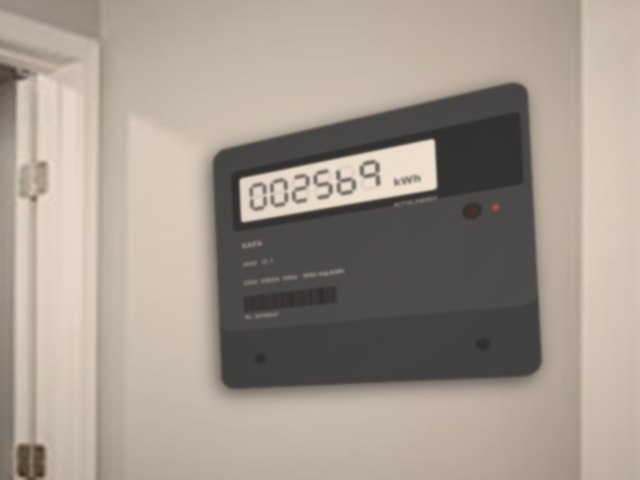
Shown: 2569 kWh
